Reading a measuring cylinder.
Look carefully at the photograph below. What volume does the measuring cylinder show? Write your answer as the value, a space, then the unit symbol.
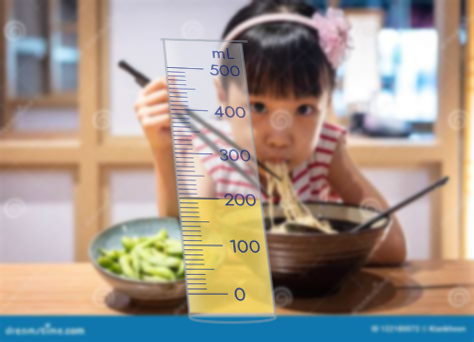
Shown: 200 mL
